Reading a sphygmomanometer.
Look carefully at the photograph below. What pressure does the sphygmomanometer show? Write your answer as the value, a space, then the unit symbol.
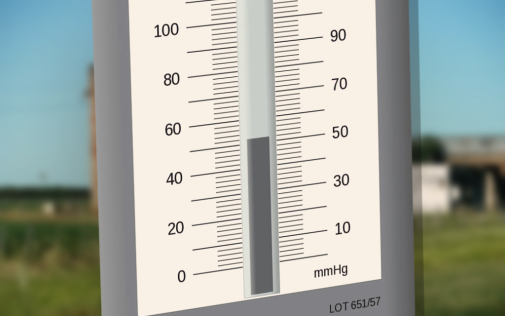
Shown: 52 mmHg
